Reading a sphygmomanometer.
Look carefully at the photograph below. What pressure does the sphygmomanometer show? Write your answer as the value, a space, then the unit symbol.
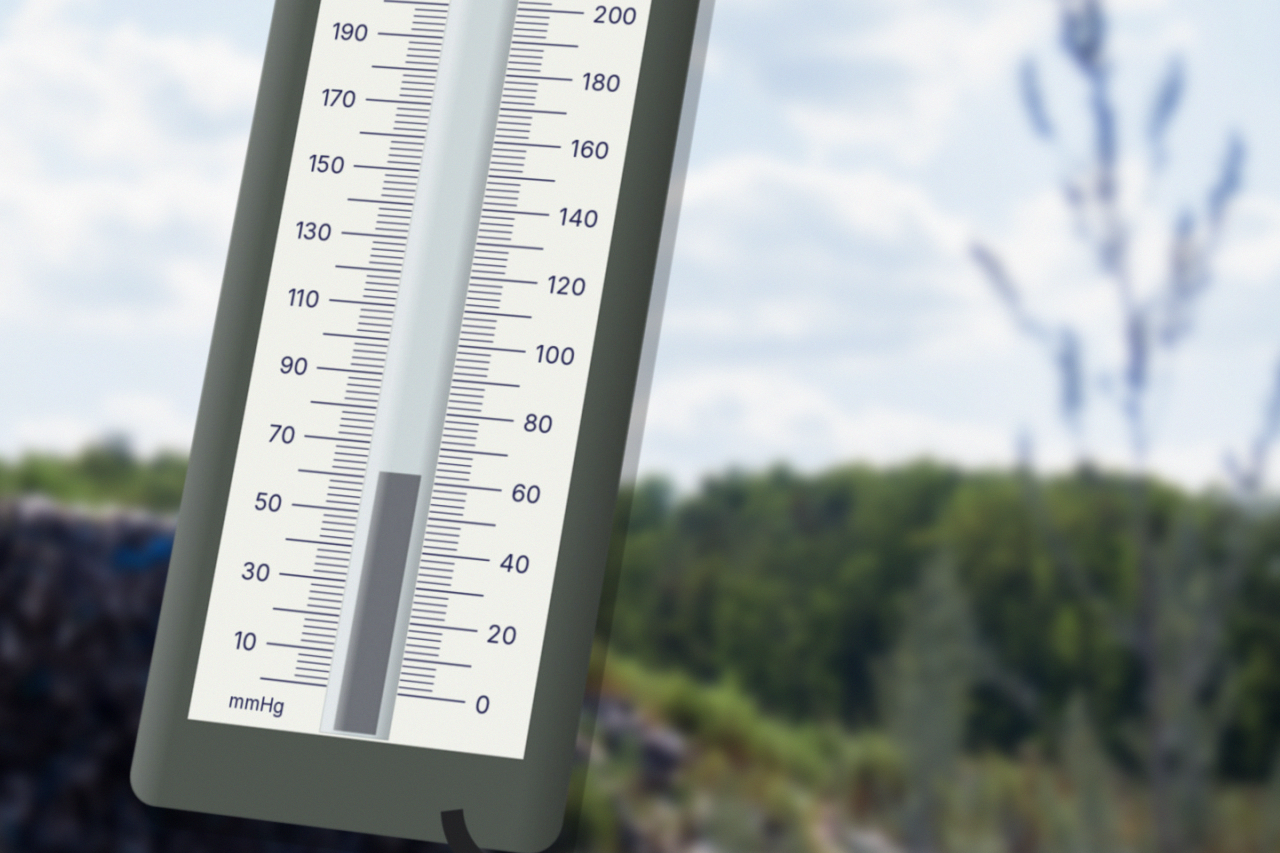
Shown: 62 mmHg
